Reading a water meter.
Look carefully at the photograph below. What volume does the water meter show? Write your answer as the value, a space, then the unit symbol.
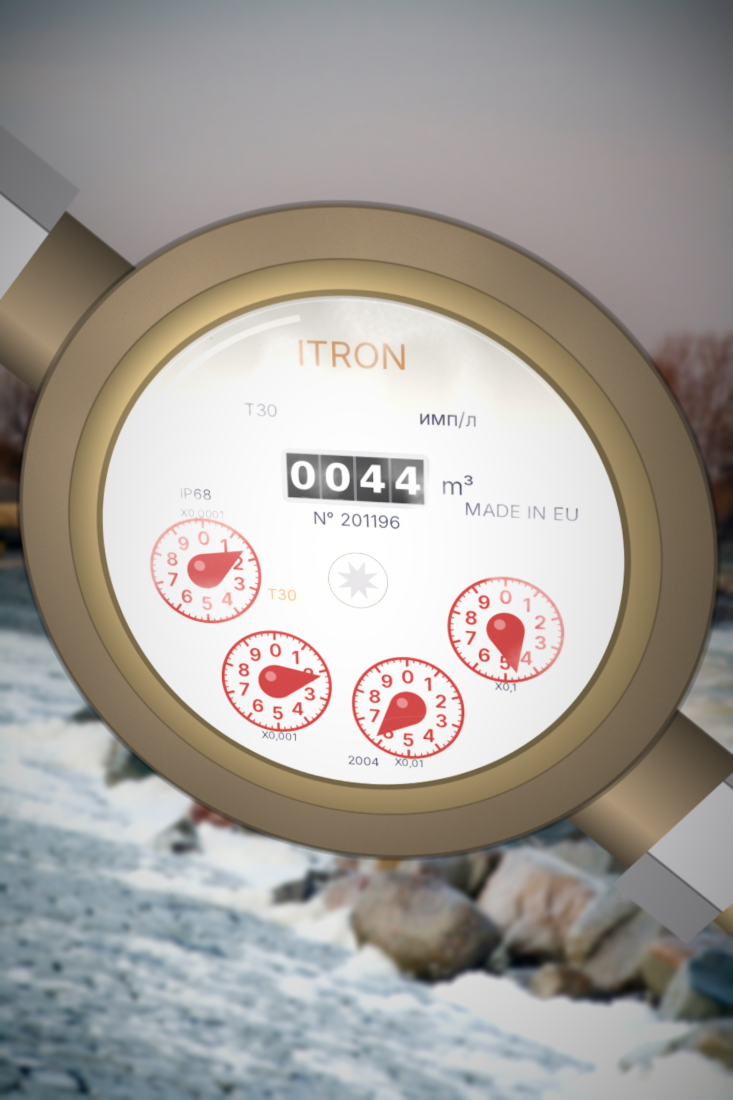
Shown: 44.4621 m³
